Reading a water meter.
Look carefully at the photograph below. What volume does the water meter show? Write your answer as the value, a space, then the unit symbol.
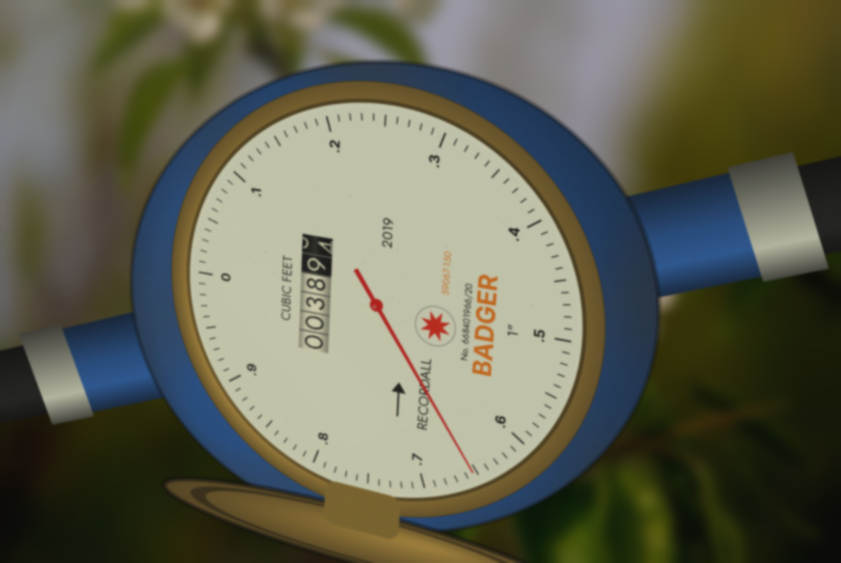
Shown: 3893.65 ft³
